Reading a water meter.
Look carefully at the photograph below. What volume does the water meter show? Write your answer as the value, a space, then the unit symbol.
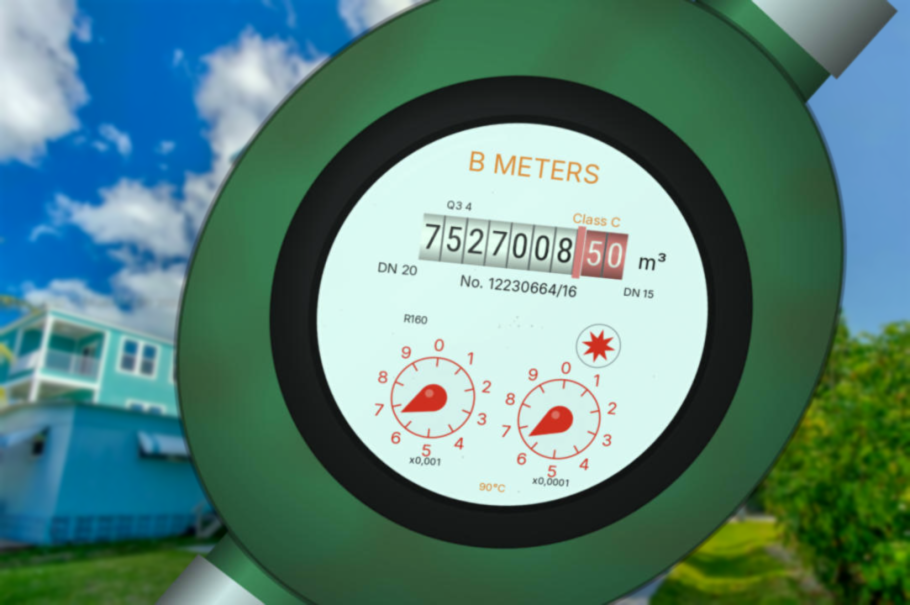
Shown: 7527008.5066 m³
